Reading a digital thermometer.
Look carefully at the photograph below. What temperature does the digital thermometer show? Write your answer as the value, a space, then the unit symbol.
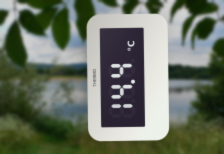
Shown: 14.4 °C
